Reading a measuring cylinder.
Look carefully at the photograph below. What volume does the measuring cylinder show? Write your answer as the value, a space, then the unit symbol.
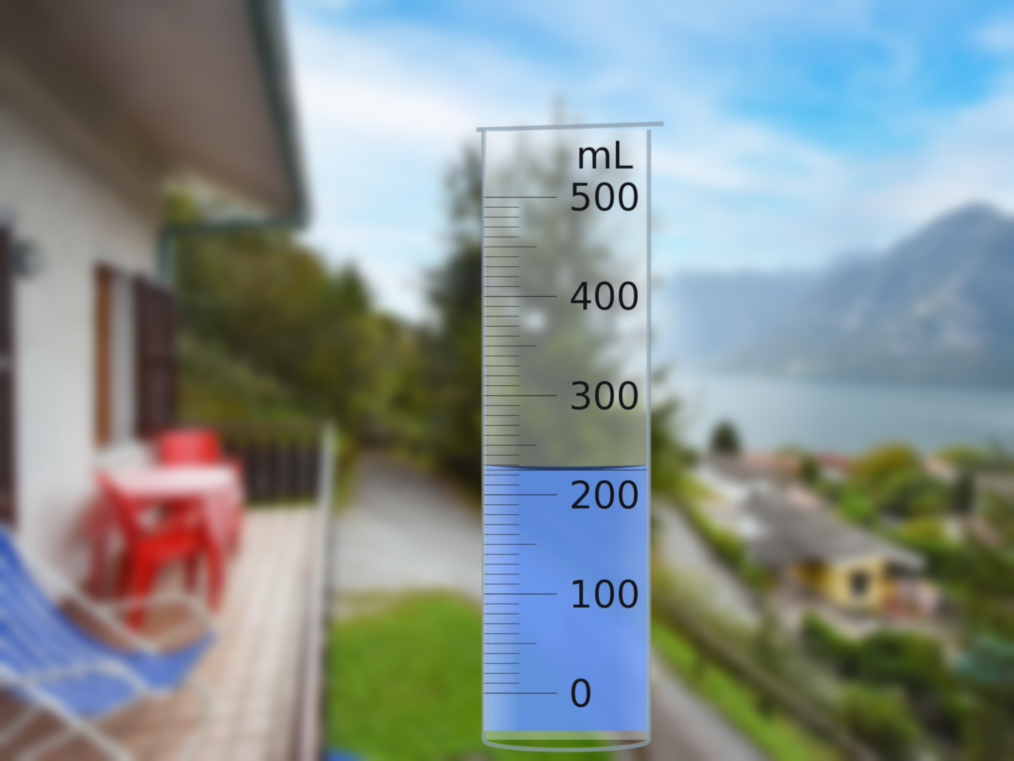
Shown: 225 mL
